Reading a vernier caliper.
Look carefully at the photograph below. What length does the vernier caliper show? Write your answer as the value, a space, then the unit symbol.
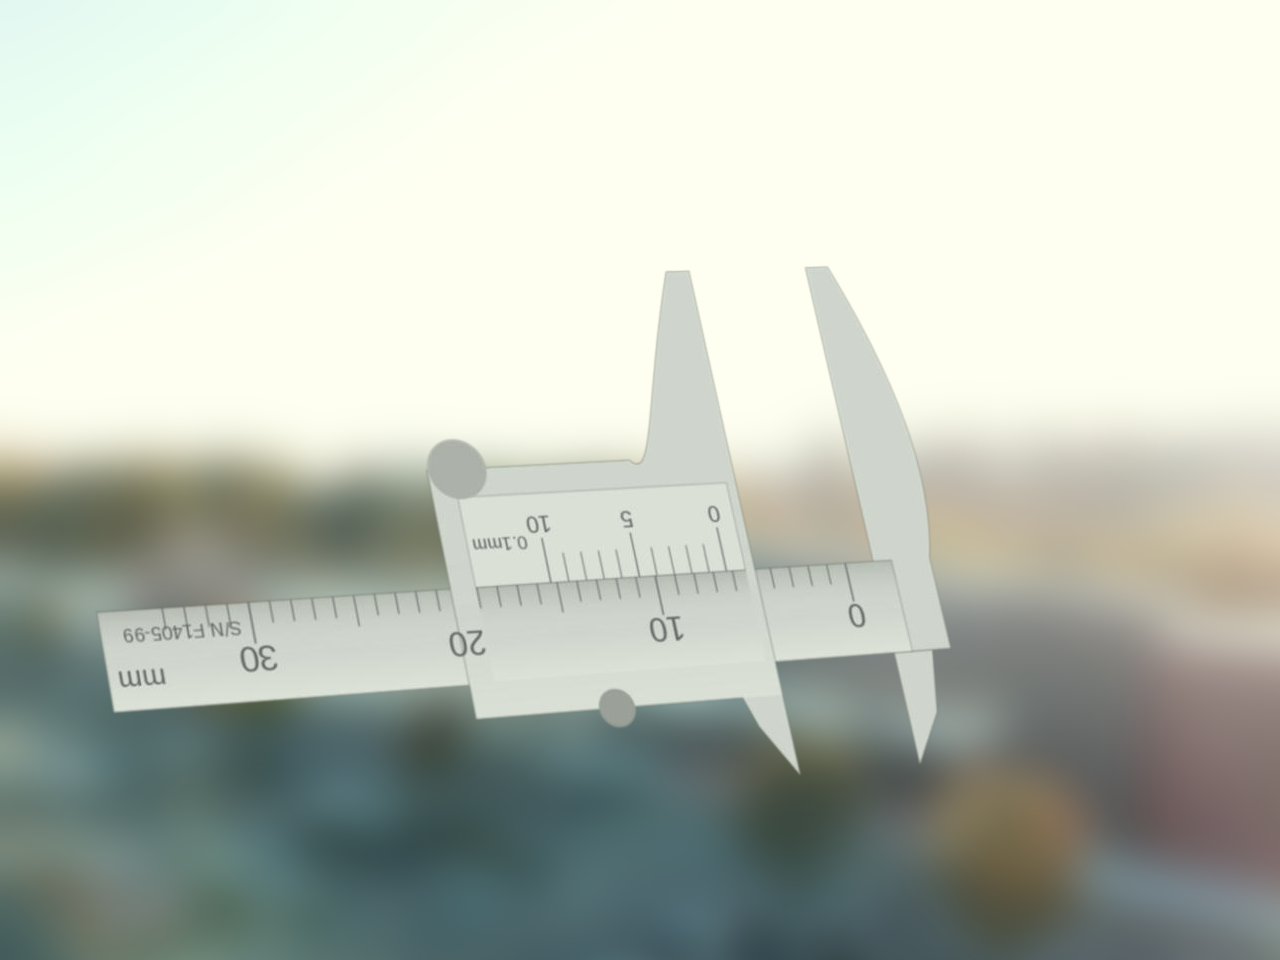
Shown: 6.3 mm
